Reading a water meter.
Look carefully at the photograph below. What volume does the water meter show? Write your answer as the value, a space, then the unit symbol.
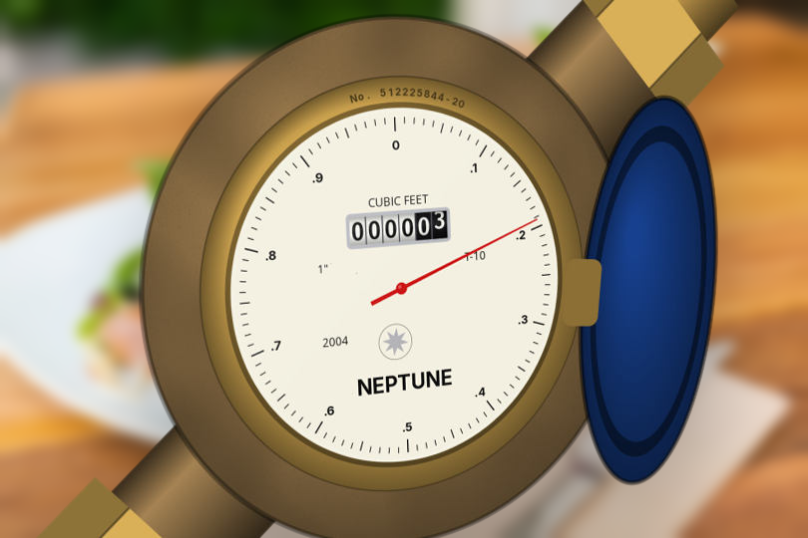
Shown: 3.19 ft³
